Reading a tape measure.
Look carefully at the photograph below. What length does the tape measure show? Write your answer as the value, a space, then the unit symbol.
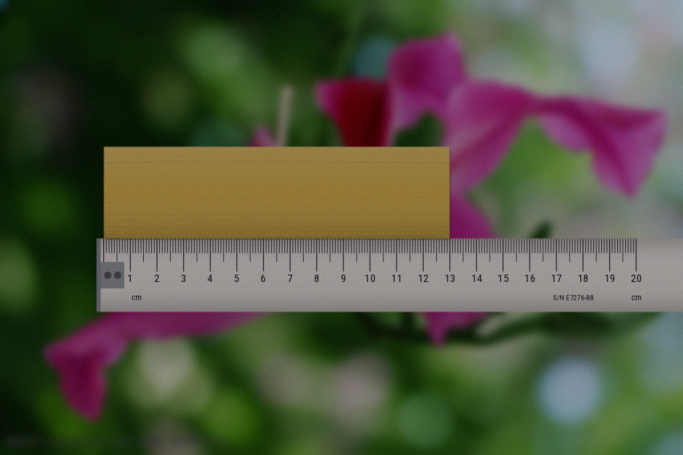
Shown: 13 cm
